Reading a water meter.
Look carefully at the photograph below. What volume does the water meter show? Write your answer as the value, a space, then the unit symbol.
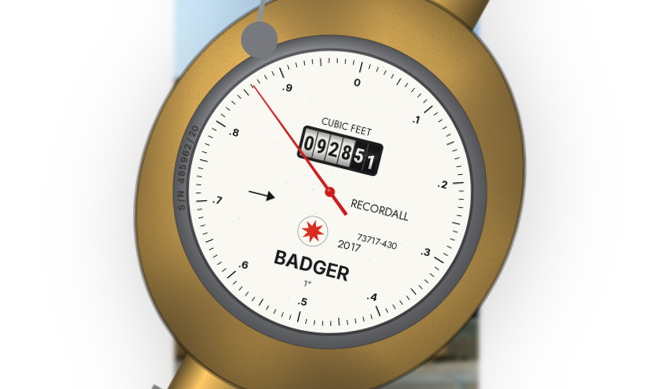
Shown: 92850.86 ft³
